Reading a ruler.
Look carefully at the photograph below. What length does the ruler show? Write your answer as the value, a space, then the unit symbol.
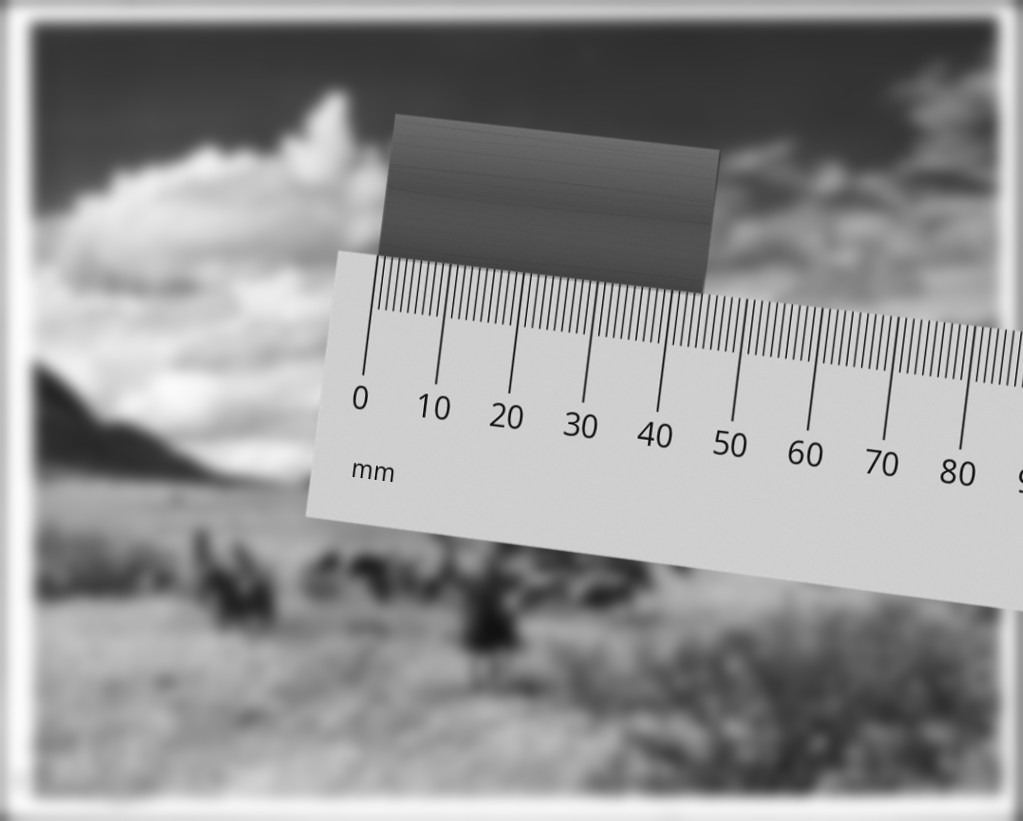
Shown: 44 mm
